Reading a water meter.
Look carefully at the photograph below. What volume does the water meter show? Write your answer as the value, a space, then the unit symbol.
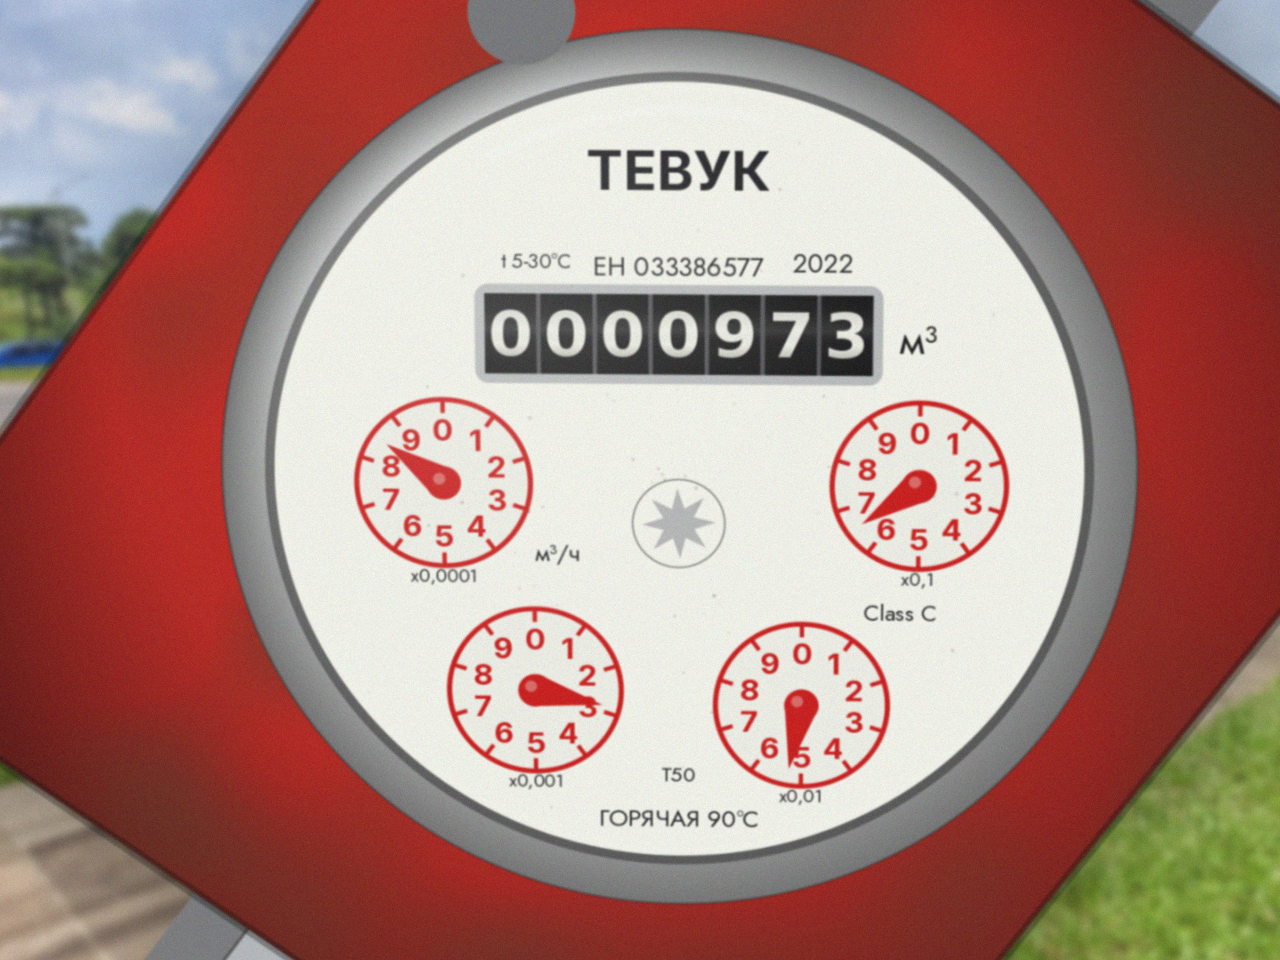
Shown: 973.6528 m³
